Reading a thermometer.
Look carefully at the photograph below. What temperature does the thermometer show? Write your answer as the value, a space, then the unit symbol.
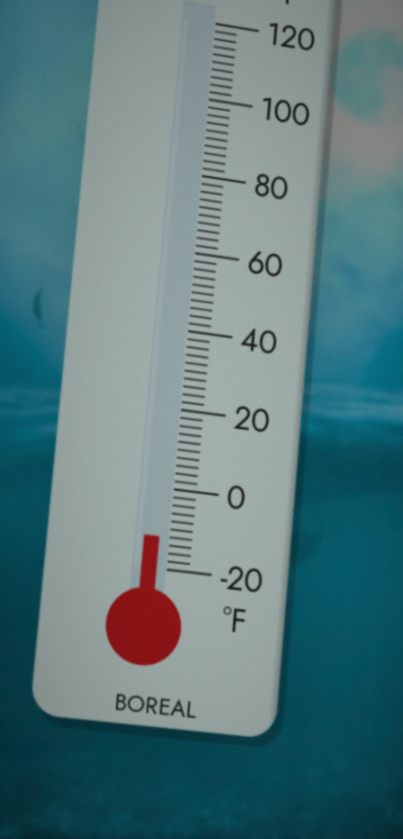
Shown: -12 °F
